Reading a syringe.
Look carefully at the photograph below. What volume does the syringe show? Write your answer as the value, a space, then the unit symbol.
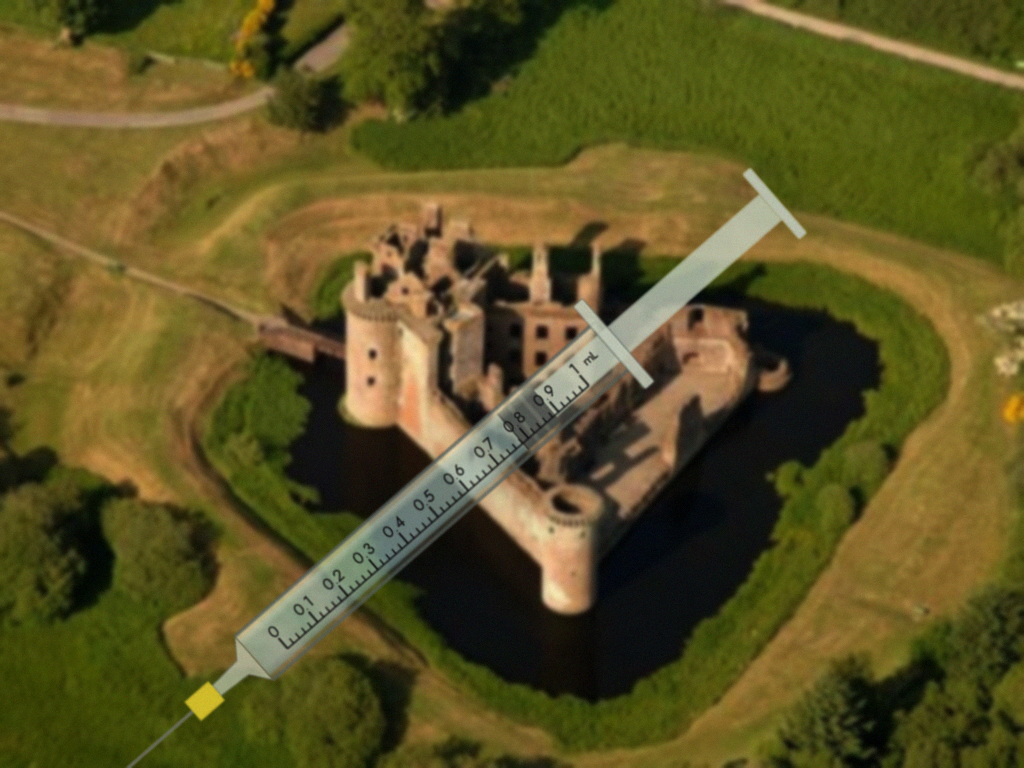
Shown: 0.78 mL
